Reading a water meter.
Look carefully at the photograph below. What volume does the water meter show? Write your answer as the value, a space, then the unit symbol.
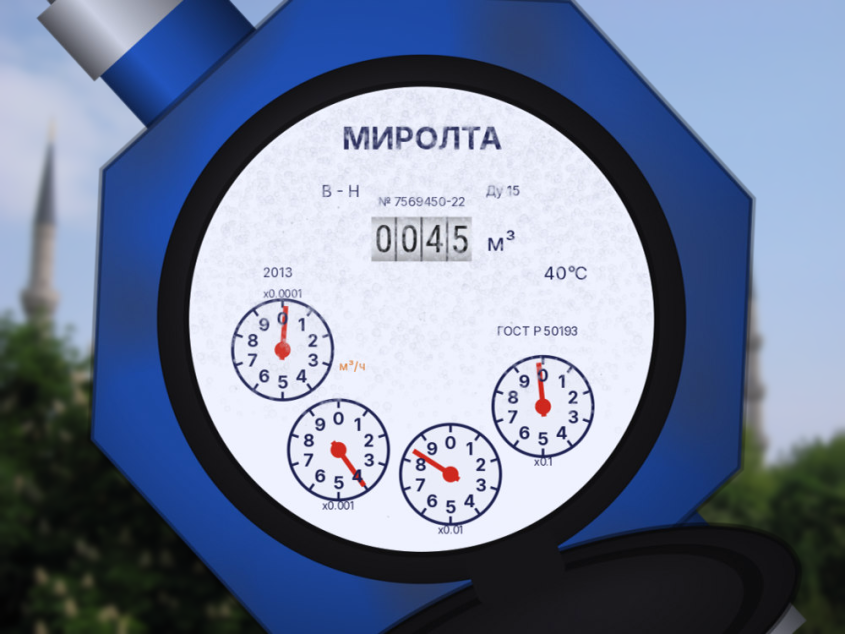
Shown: 44.9840 m³
